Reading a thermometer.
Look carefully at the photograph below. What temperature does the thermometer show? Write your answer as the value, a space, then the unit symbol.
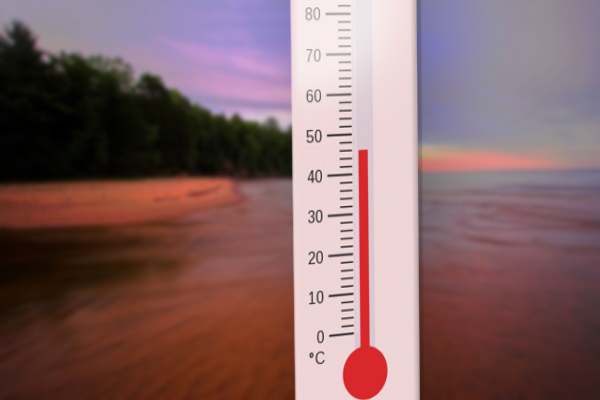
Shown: 46 °C
